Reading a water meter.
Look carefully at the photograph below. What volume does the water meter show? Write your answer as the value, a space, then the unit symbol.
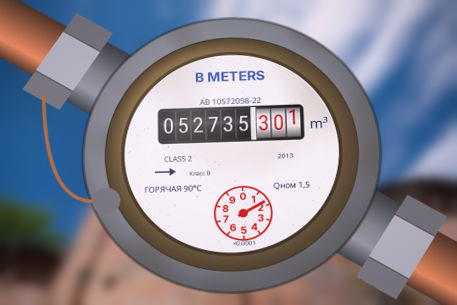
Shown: 52735.3011 m³
